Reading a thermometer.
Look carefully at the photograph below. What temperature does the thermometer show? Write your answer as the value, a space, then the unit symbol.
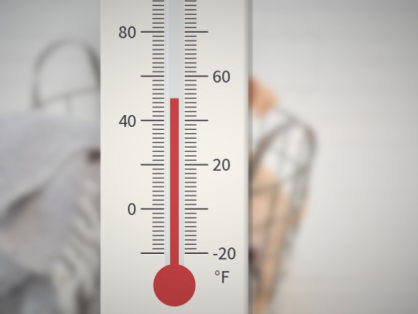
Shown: 50 °F
